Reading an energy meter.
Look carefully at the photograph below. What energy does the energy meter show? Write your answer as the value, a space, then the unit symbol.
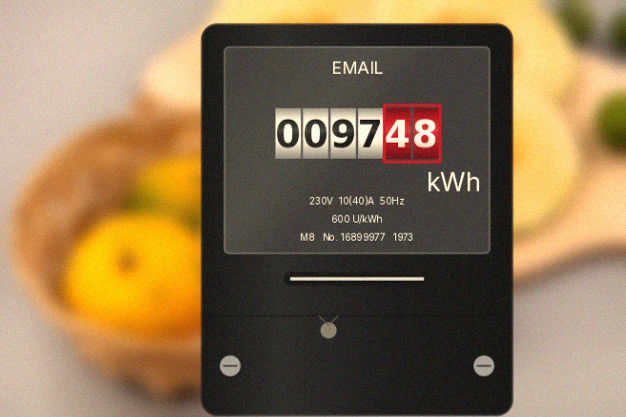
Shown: 97.48 kWh
